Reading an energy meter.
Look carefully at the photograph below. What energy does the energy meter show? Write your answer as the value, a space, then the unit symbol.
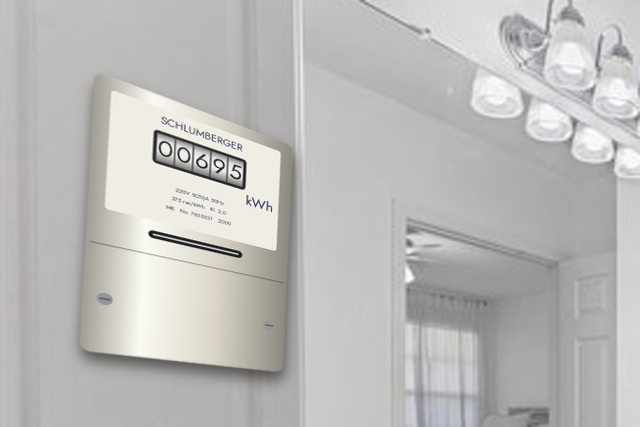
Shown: 695 kWh
